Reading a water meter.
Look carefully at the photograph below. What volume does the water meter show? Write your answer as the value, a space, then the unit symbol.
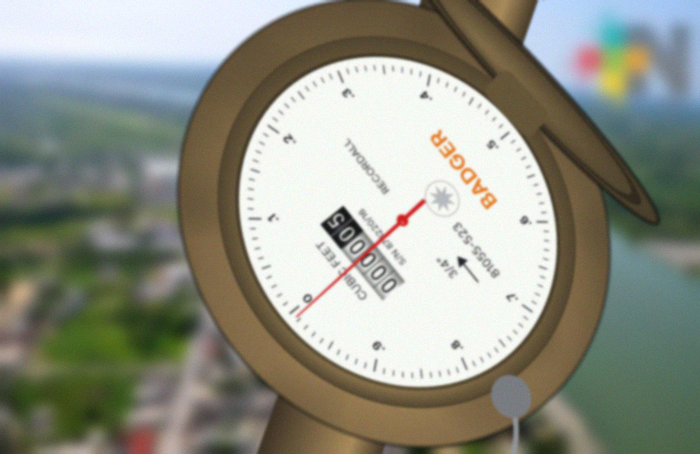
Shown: 4.99 ft³
